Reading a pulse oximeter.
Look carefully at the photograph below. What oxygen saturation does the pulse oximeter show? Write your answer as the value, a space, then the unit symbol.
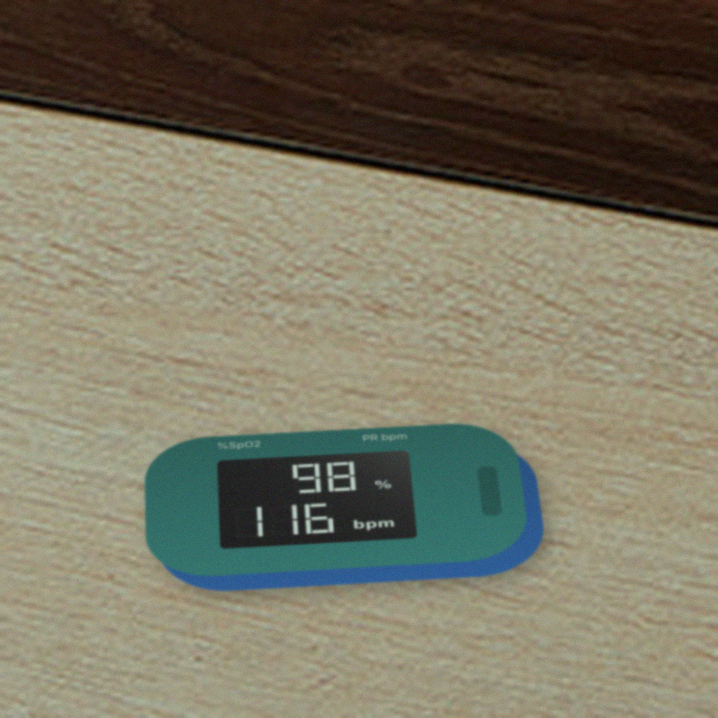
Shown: 98 %
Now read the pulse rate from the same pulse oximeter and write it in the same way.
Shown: 116 bpm
